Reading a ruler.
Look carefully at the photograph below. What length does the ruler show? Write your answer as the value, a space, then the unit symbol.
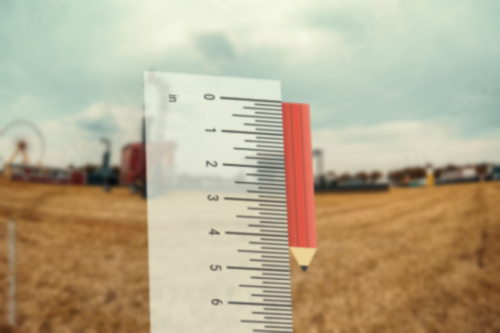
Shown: 5 in
